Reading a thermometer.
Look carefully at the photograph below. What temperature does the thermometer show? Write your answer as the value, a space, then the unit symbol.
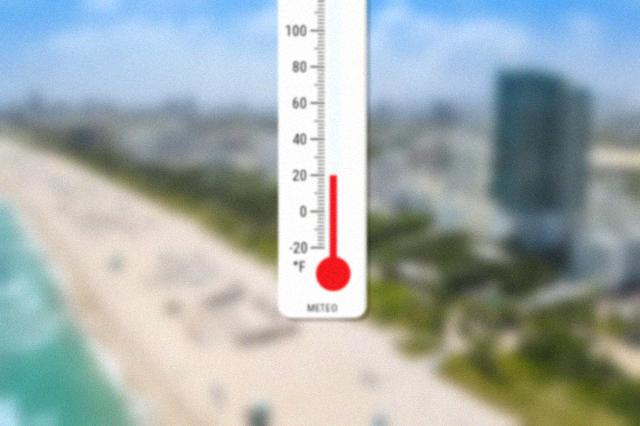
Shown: 20 °F
